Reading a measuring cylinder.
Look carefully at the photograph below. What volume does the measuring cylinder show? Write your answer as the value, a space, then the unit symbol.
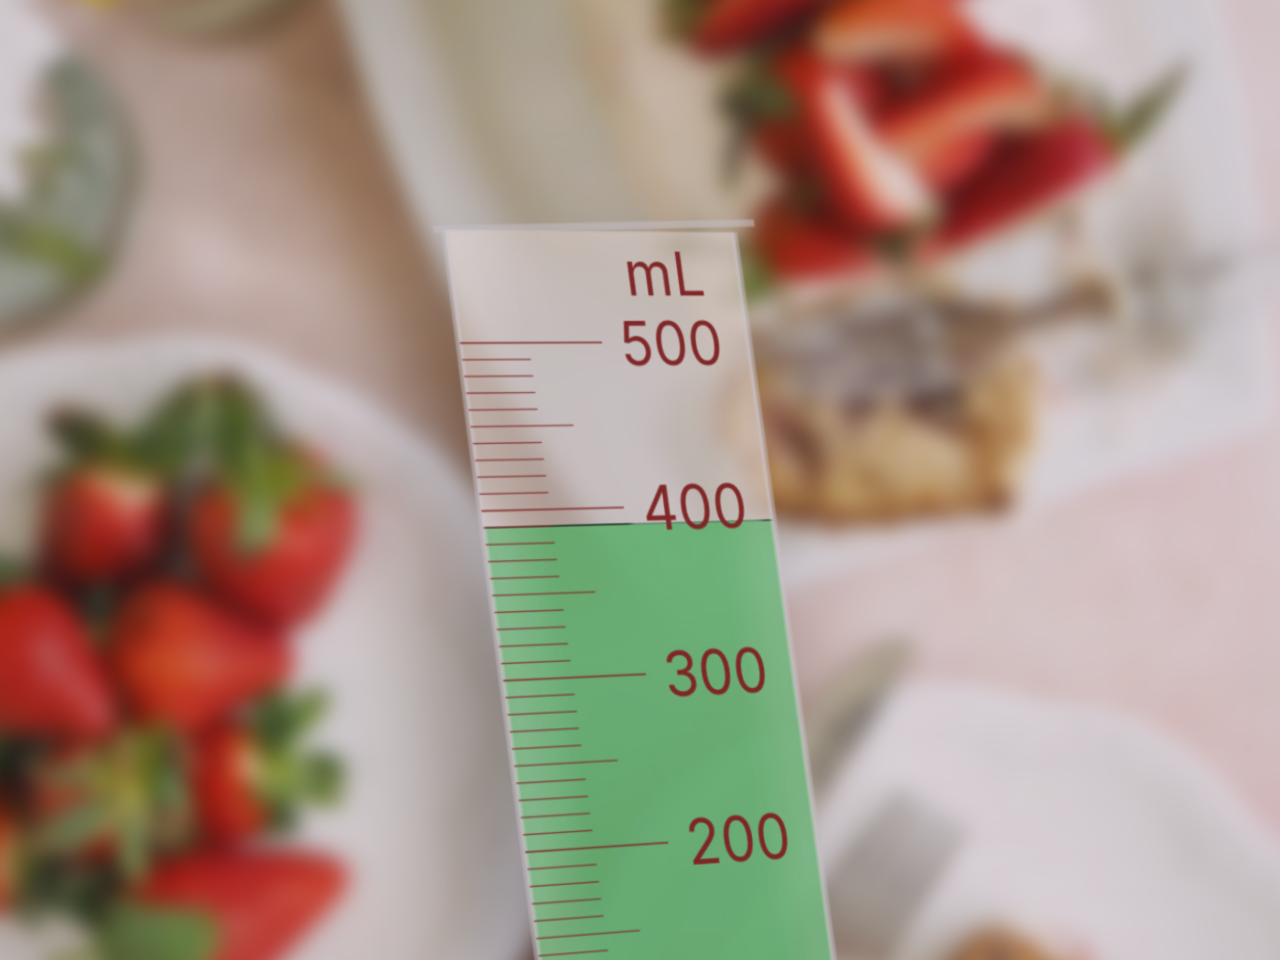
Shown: 390 mL
